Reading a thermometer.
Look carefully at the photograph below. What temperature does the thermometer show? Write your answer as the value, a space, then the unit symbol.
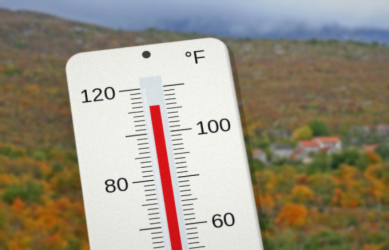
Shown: 112 °F
